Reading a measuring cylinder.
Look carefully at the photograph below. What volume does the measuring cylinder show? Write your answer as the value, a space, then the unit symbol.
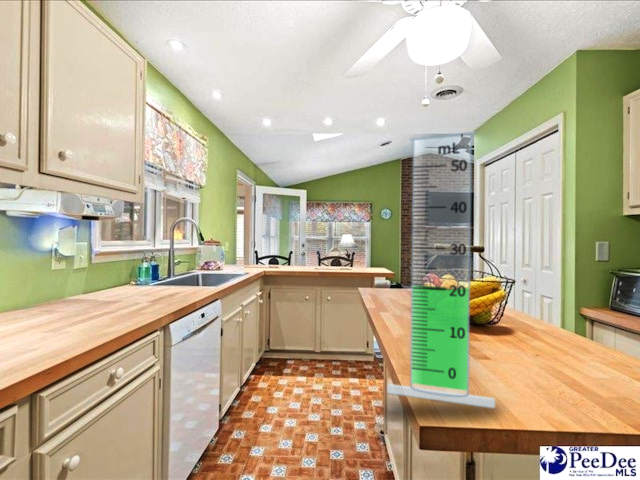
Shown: 20 mL
